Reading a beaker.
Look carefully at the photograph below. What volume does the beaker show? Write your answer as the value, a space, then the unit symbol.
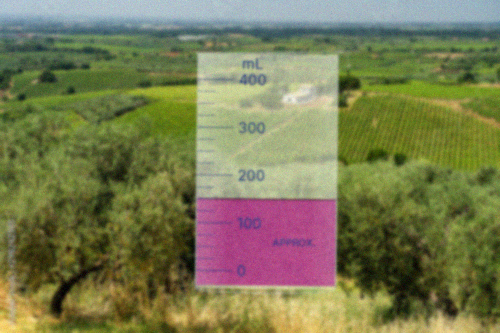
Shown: 150 mL
